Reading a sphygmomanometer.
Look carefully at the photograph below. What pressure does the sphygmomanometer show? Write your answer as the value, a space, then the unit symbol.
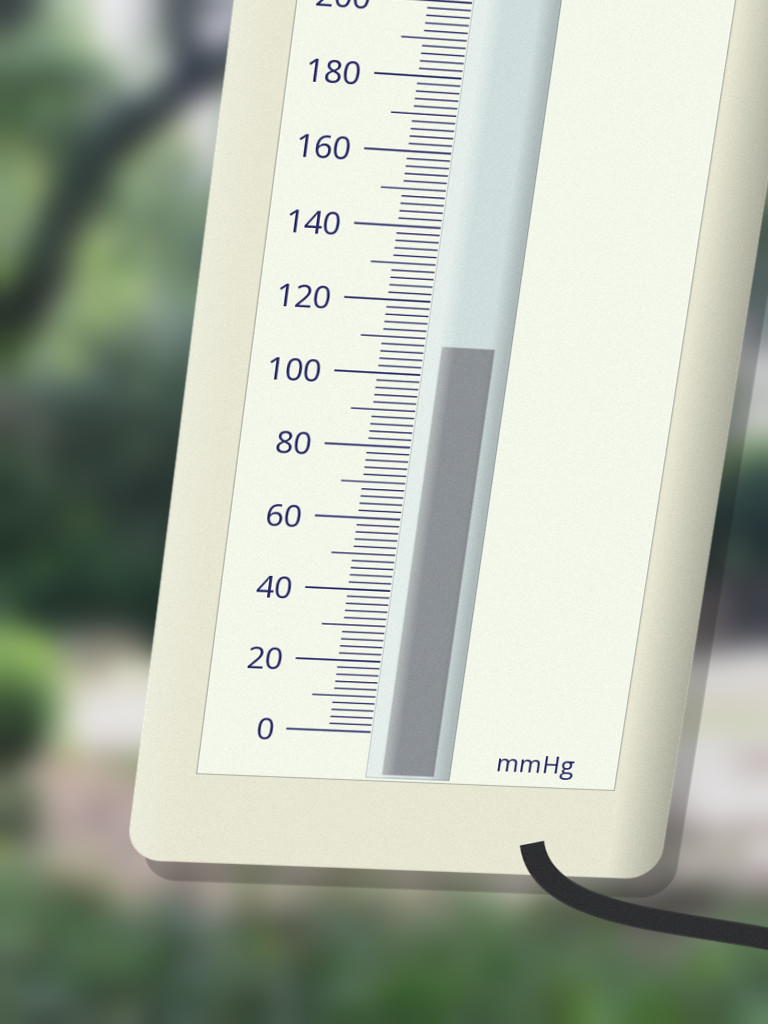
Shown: 108 mmHg
